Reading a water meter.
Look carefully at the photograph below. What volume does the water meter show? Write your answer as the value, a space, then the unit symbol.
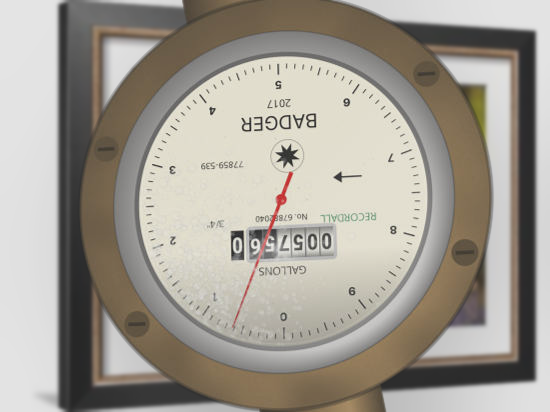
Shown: 57560.6 gal
